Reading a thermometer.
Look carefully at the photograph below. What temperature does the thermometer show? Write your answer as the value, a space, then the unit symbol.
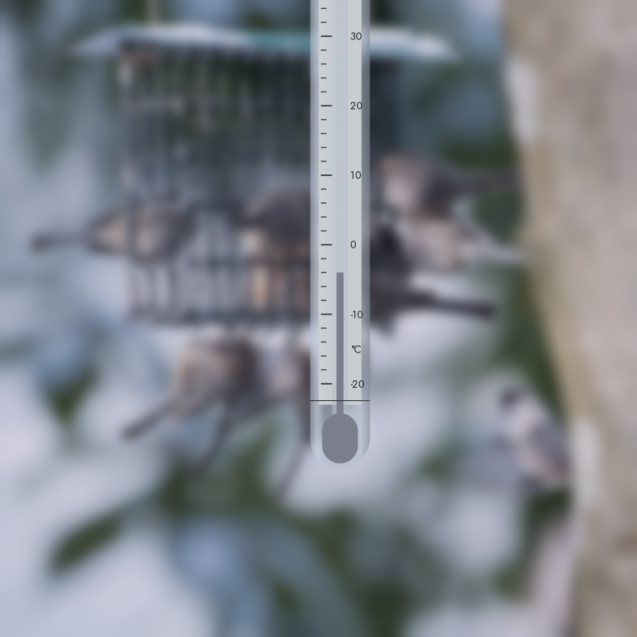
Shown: -4 °C
